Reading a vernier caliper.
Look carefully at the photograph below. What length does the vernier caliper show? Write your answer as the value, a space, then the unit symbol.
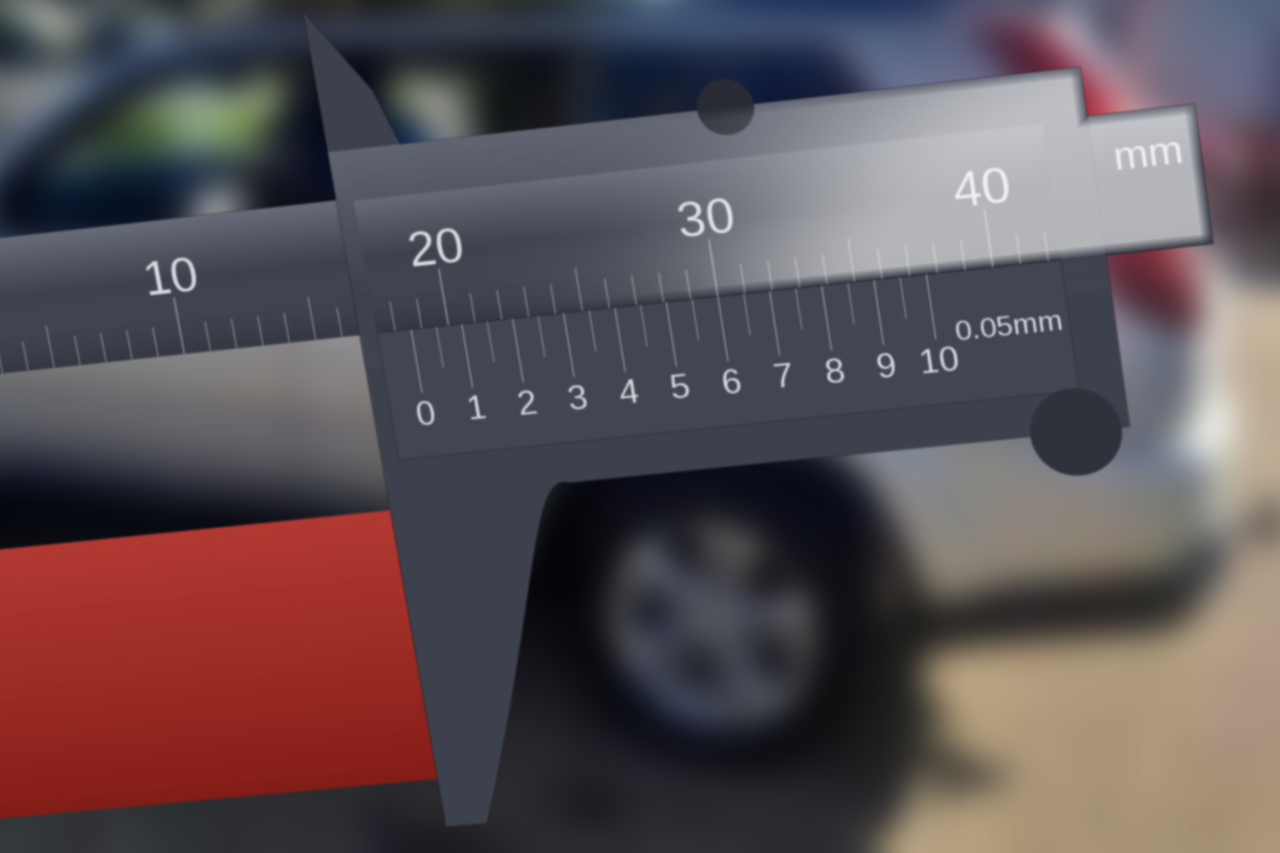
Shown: 18.6 mm
